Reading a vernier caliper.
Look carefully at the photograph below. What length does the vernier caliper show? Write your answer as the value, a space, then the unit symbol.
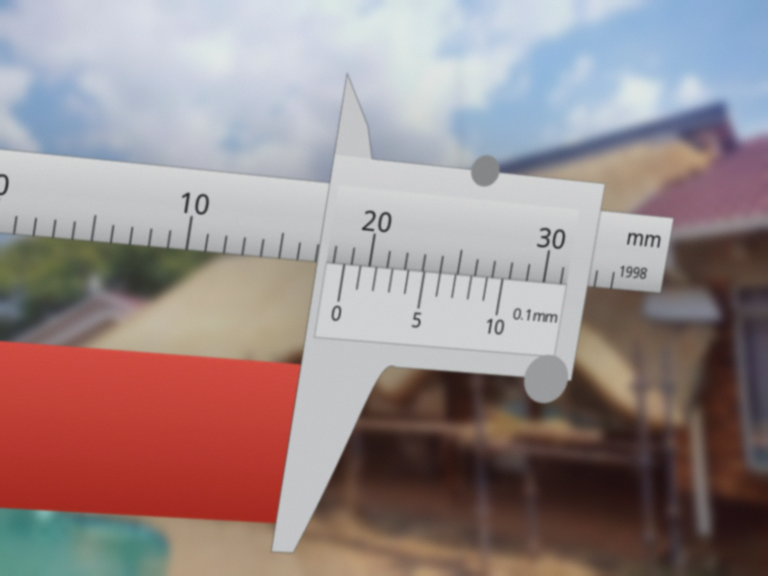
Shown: 18.6 mm
